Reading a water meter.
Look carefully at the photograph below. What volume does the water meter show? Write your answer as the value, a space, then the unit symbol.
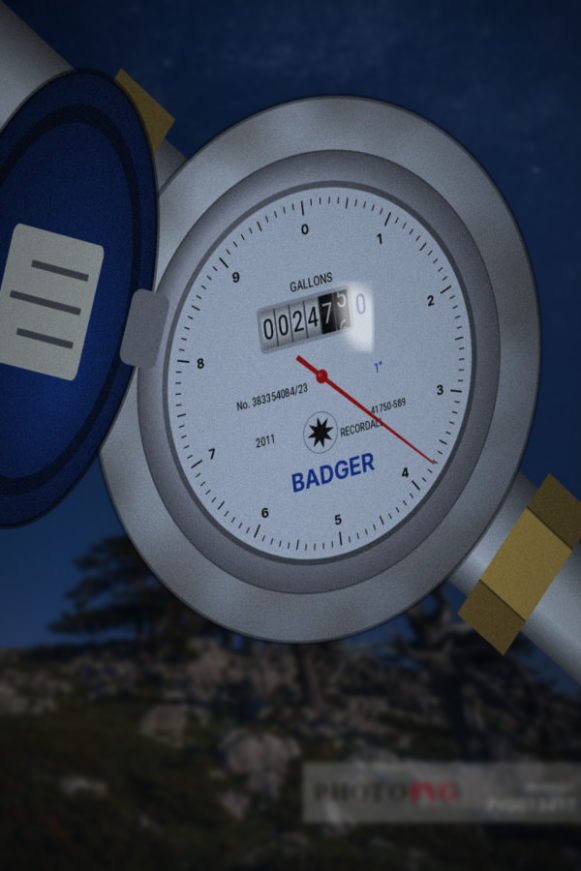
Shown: 24753.7 gal
